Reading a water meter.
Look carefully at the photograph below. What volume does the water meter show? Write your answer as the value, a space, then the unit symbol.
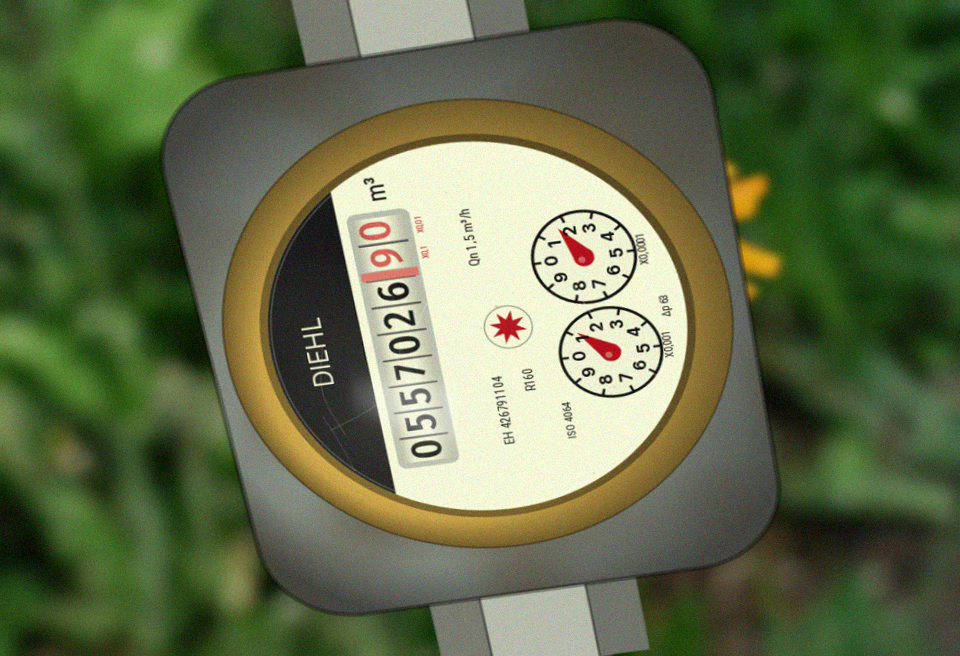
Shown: 557026.9011 m³
